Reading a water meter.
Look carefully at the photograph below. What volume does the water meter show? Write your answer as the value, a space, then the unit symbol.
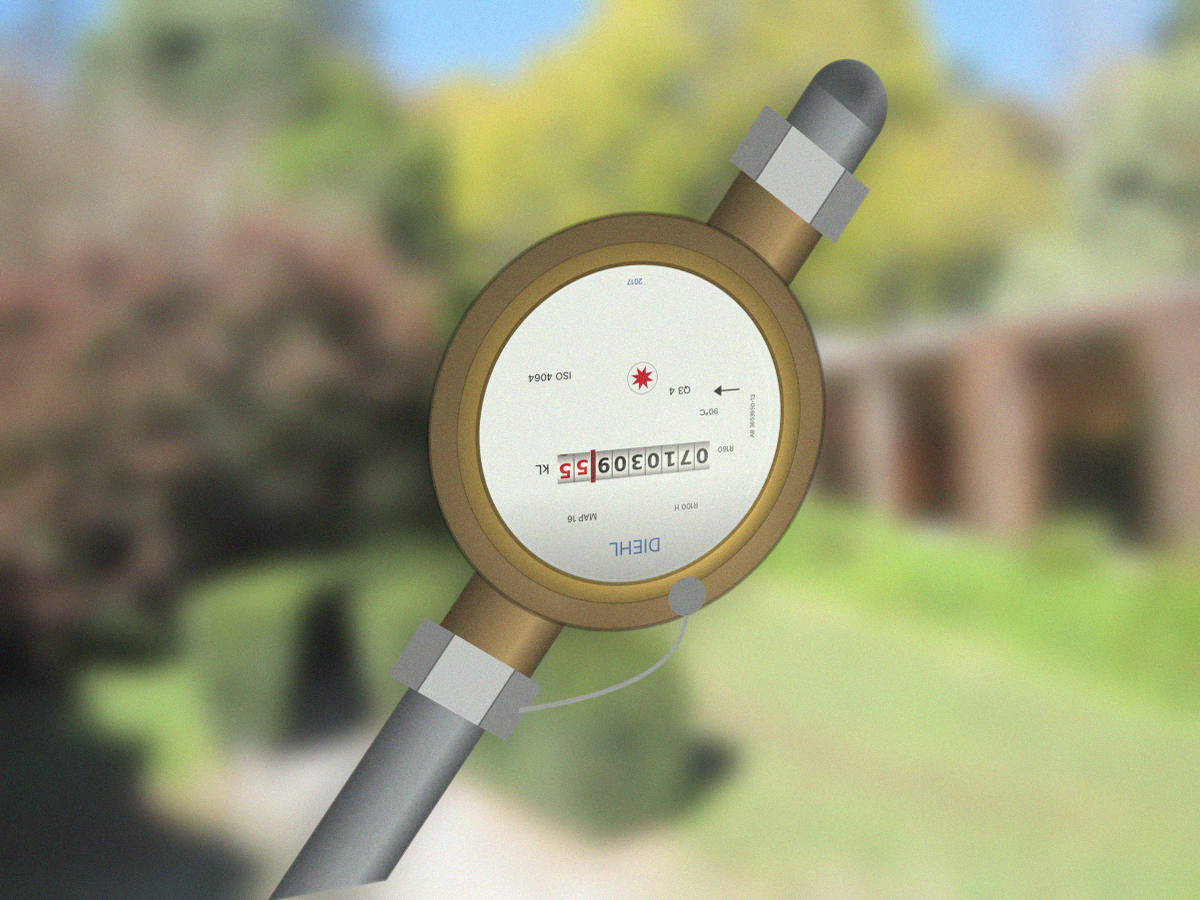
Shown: 710309.55 kL
